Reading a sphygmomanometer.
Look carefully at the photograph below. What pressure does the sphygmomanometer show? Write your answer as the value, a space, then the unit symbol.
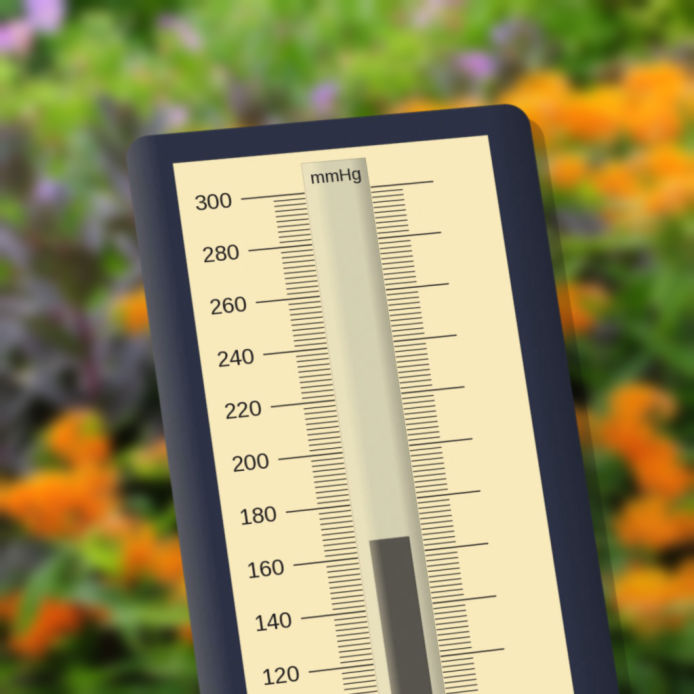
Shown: 166 mmHg
